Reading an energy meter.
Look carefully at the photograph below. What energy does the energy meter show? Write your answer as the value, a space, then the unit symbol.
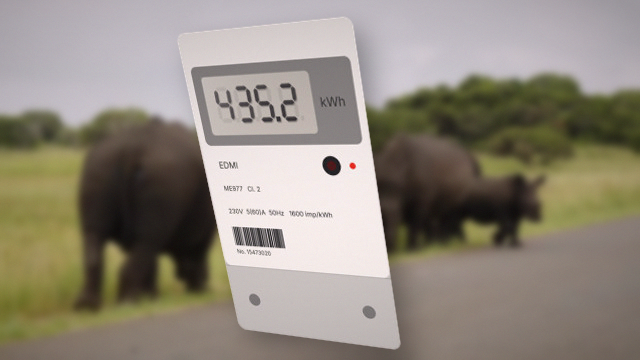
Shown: 435.2 kWh
